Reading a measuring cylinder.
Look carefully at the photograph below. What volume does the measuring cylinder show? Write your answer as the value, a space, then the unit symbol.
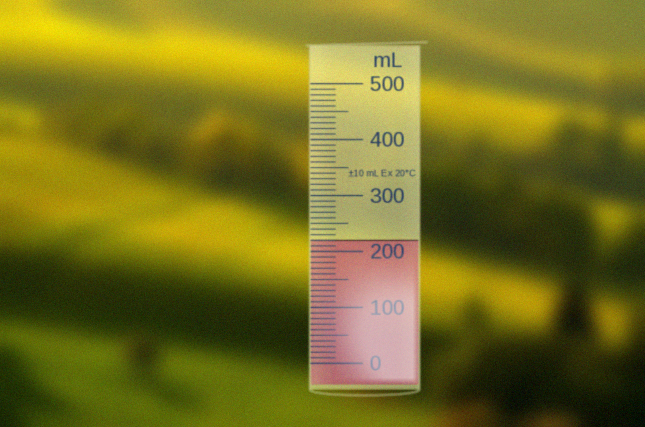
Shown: 220 mL
